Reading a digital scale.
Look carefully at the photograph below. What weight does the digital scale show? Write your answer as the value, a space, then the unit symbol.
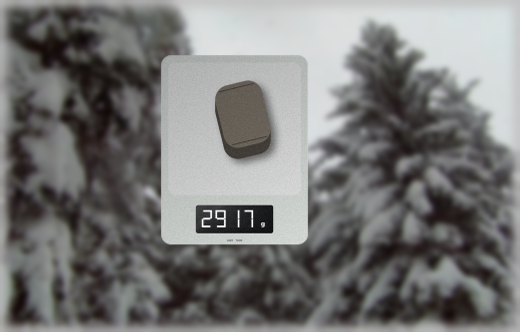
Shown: 2917 g
